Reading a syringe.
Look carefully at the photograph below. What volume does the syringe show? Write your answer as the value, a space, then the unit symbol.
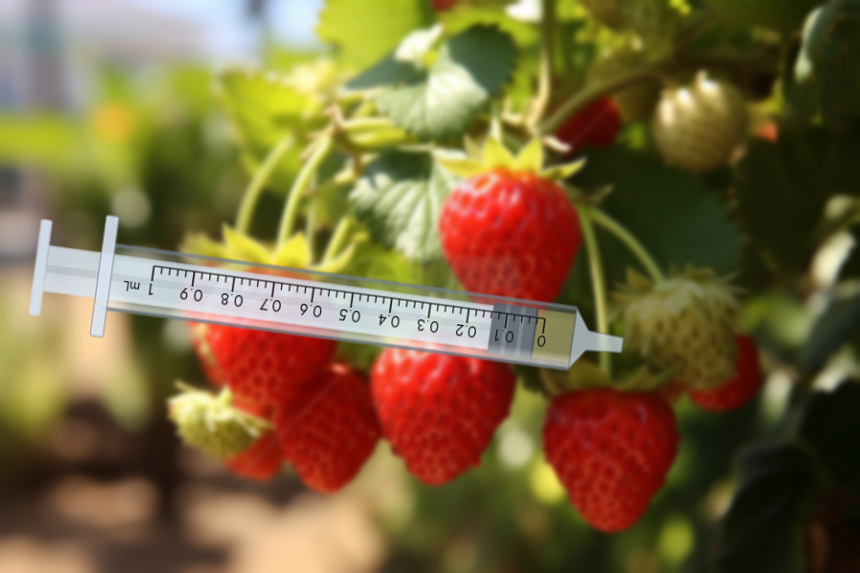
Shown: 0.02 mL
